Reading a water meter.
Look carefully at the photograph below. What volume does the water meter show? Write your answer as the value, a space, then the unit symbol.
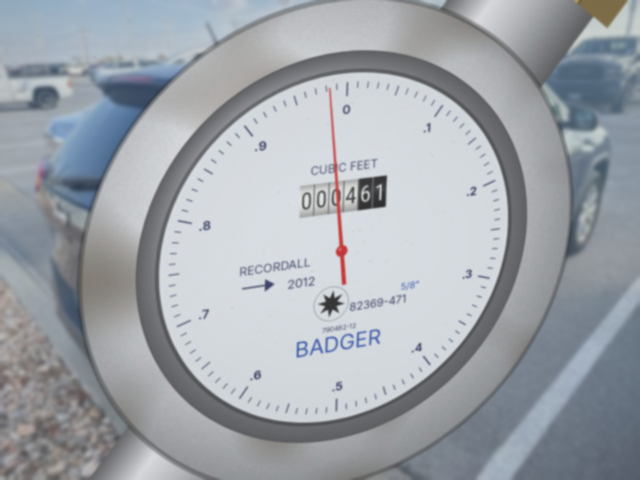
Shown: 460.98 ft³
